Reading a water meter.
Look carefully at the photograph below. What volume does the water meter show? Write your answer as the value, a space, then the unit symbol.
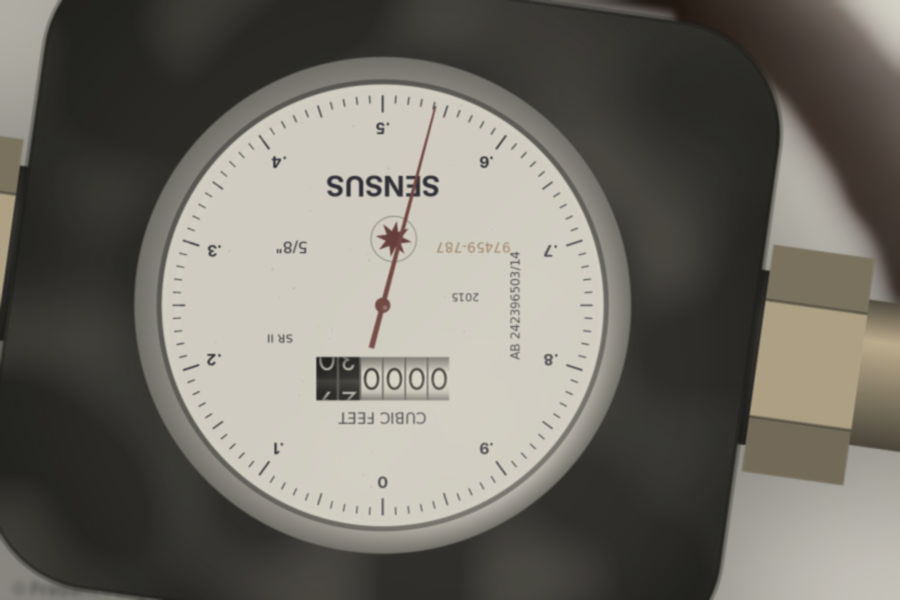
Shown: 29.54 ft³
